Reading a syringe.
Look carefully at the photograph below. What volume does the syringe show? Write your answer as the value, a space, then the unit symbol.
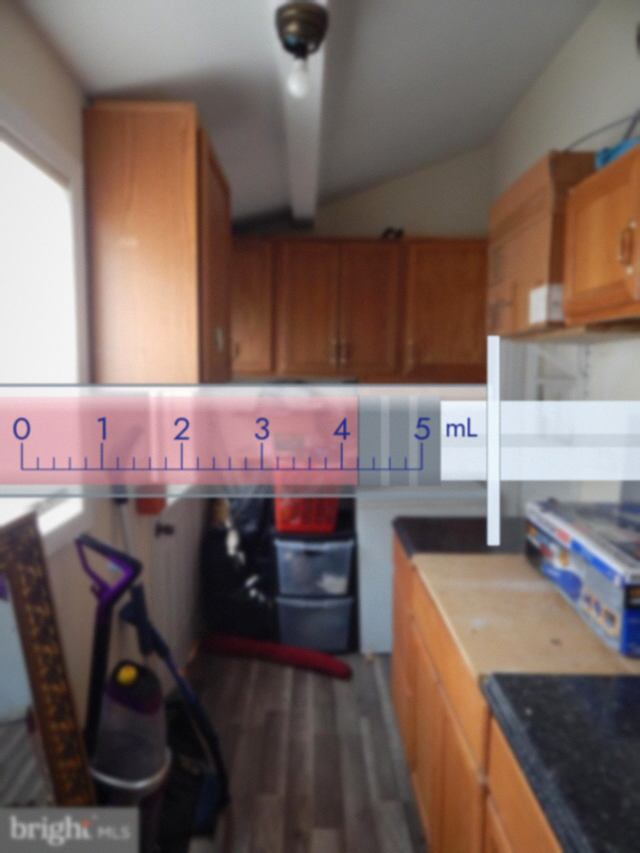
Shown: 4.2 mL
